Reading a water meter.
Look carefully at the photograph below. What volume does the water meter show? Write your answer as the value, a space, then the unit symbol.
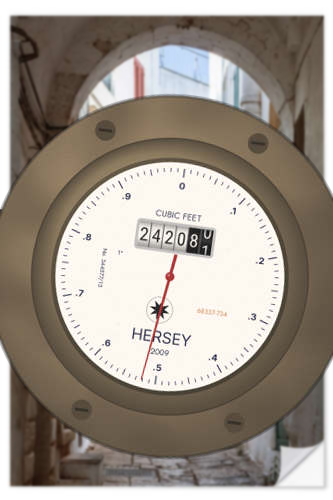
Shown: 242080.52 ft³
